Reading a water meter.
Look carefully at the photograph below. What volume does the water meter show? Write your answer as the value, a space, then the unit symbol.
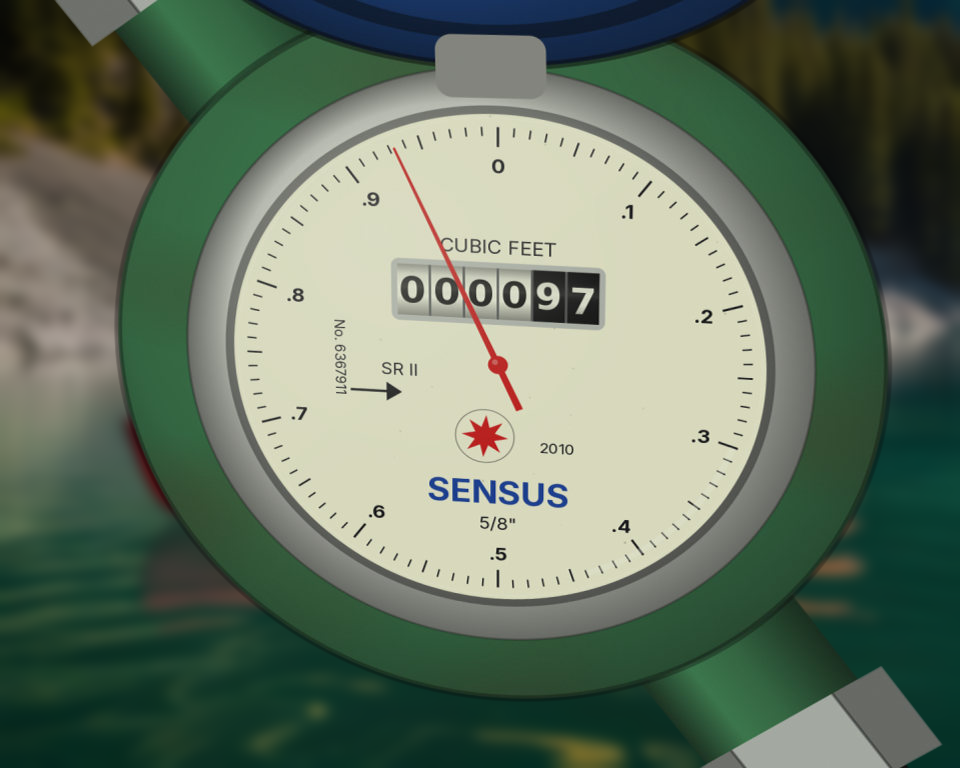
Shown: 96.93 ft³
